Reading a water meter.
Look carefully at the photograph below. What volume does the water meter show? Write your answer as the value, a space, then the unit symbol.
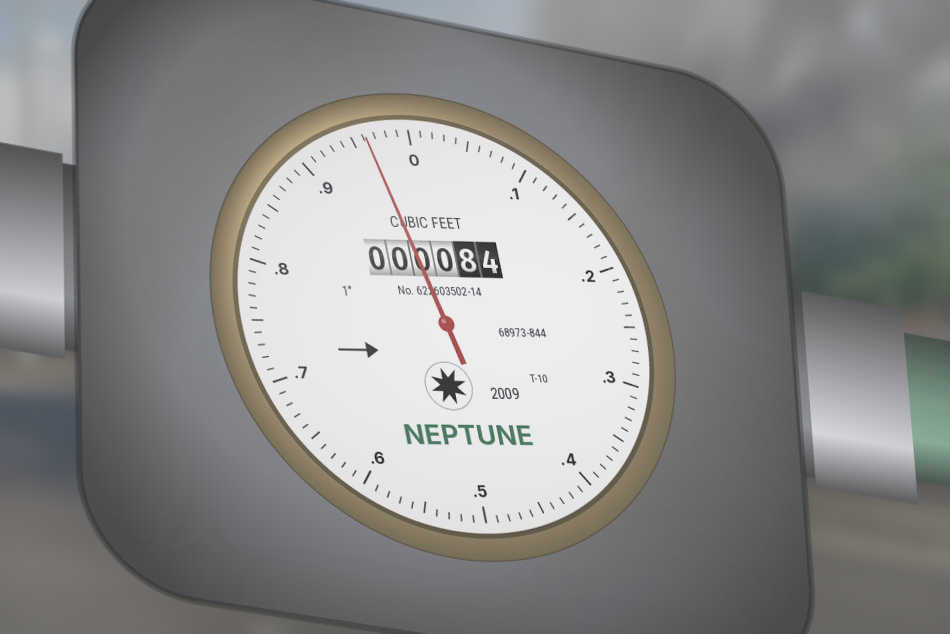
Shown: 83.96 ft³
